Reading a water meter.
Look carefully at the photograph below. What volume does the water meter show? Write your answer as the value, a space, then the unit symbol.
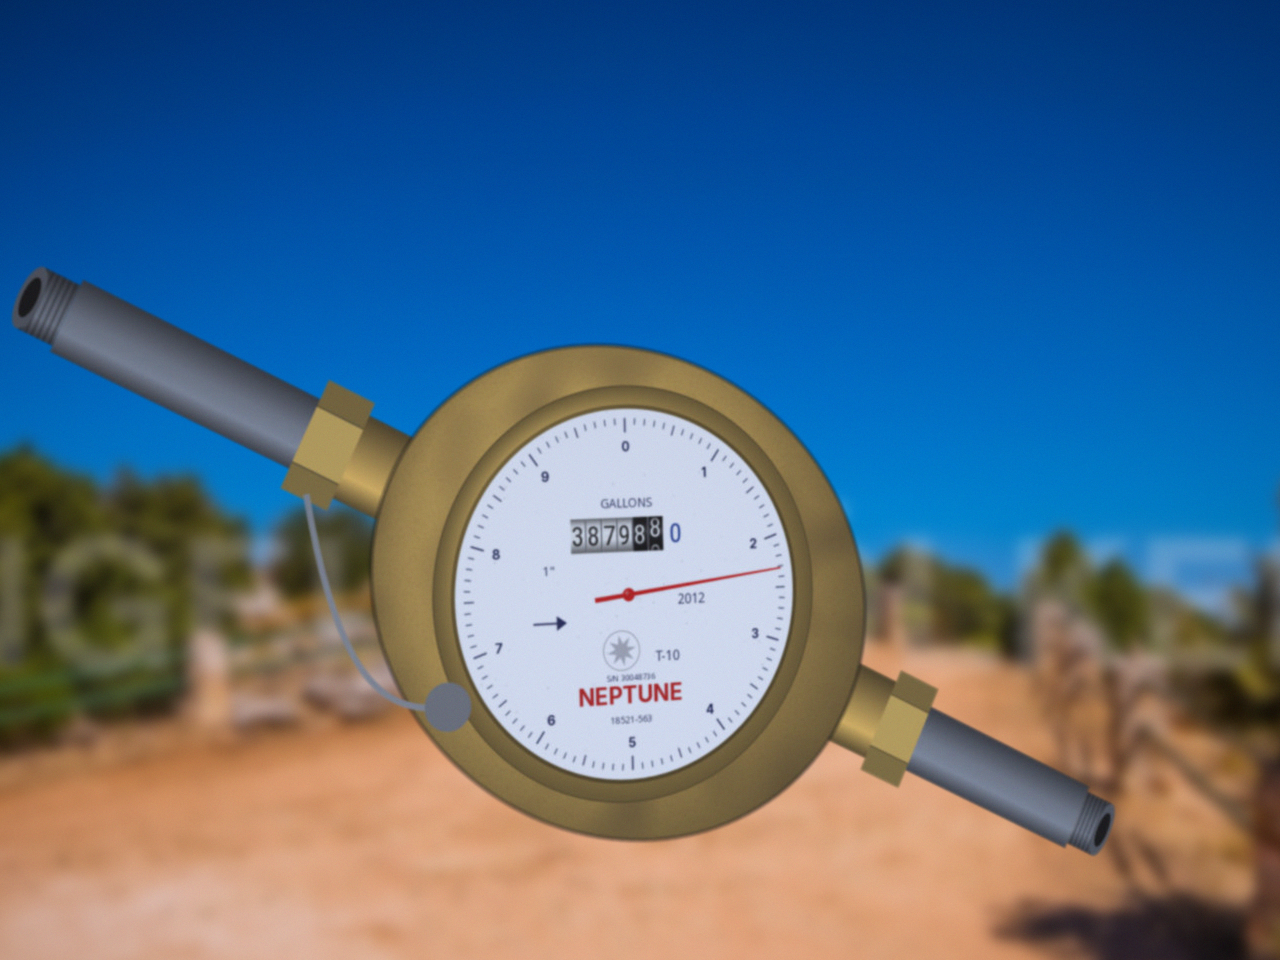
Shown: 3879882.3 gal
